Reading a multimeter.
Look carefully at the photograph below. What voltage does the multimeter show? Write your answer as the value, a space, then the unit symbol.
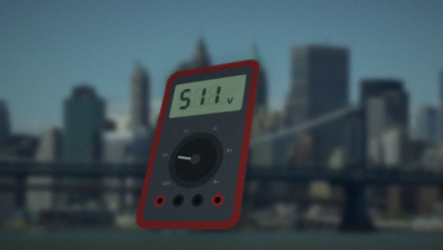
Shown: 511 V
